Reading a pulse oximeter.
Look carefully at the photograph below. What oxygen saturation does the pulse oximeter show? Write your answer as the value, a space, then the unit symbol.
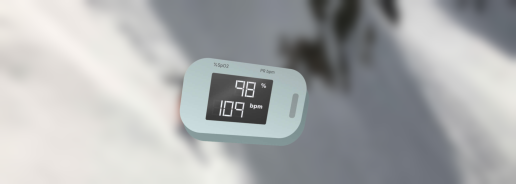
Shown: 98 %
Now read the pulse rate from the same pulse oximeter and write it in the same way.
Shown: 109 bpm
